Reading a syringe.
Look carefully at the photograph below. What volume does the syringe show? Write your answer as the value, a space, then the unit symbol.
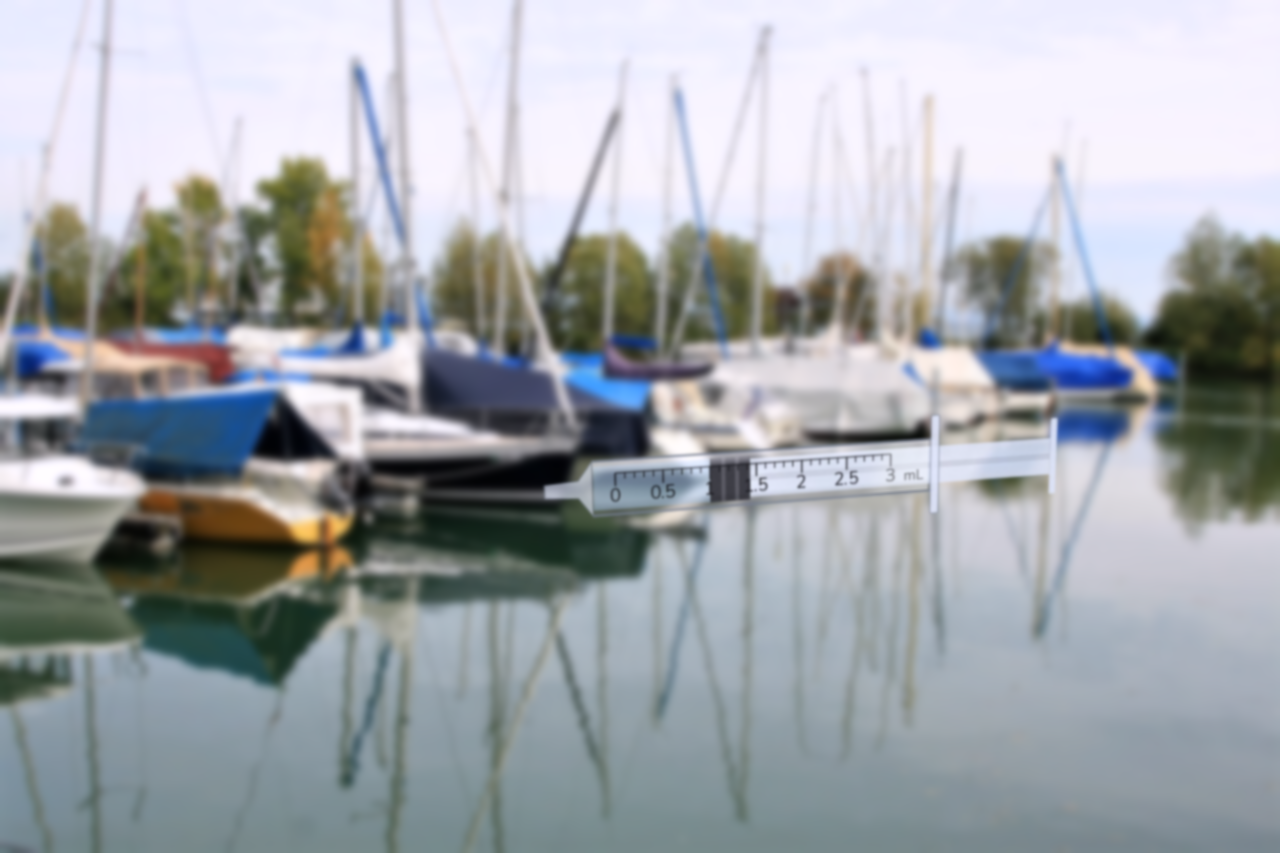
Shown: 1 mL
